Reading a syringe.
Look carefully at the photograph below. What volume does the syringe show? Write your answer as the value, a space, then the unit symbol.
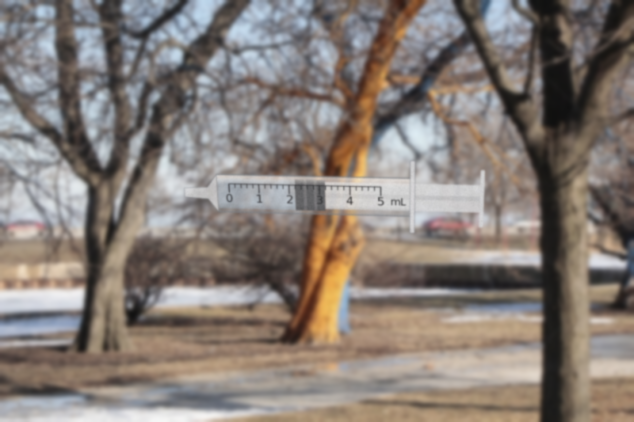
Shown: 2.2 mL
